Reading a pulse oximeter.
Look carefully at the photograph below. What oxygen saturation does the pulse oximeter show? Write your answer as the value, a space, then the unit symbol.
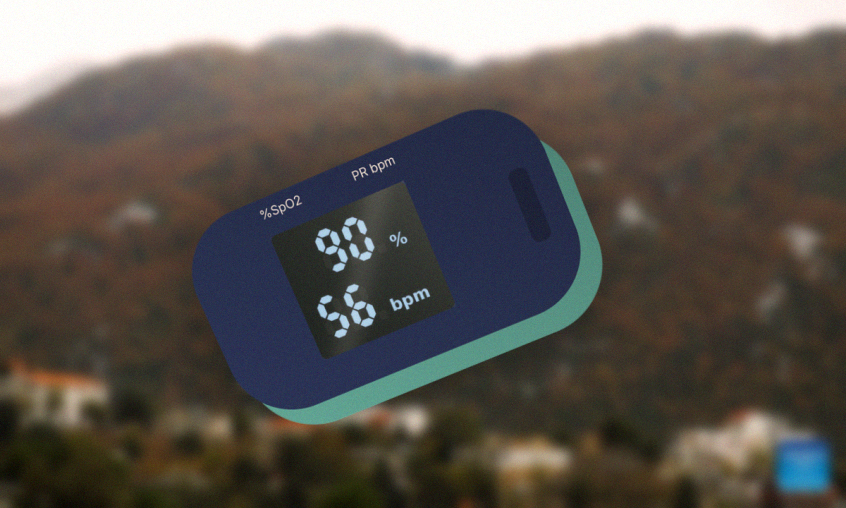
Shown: 90 %
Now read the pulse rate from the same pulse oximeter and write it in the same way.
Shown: 56 bpm
